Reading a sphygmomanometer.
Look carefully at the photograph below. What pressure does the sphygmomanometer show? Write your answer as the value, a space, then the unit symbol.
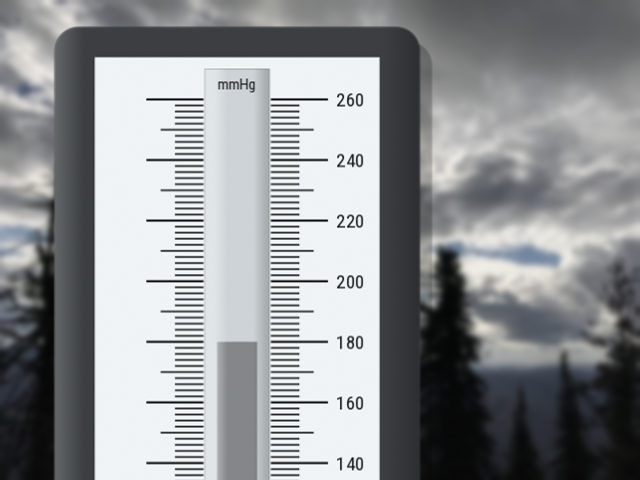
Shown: 180 mmHg
